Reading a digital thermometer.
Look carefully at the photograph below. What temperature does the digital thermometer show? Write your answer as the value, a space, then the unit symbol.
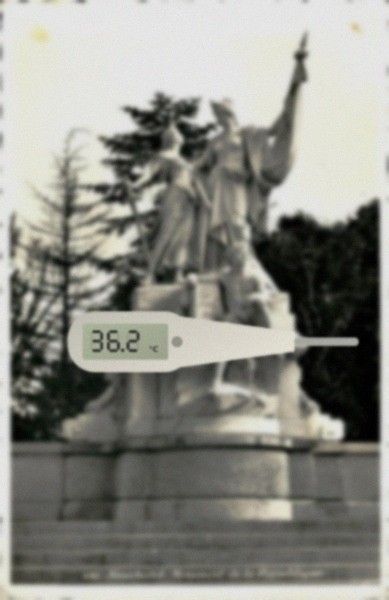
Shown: 36.2 °C
